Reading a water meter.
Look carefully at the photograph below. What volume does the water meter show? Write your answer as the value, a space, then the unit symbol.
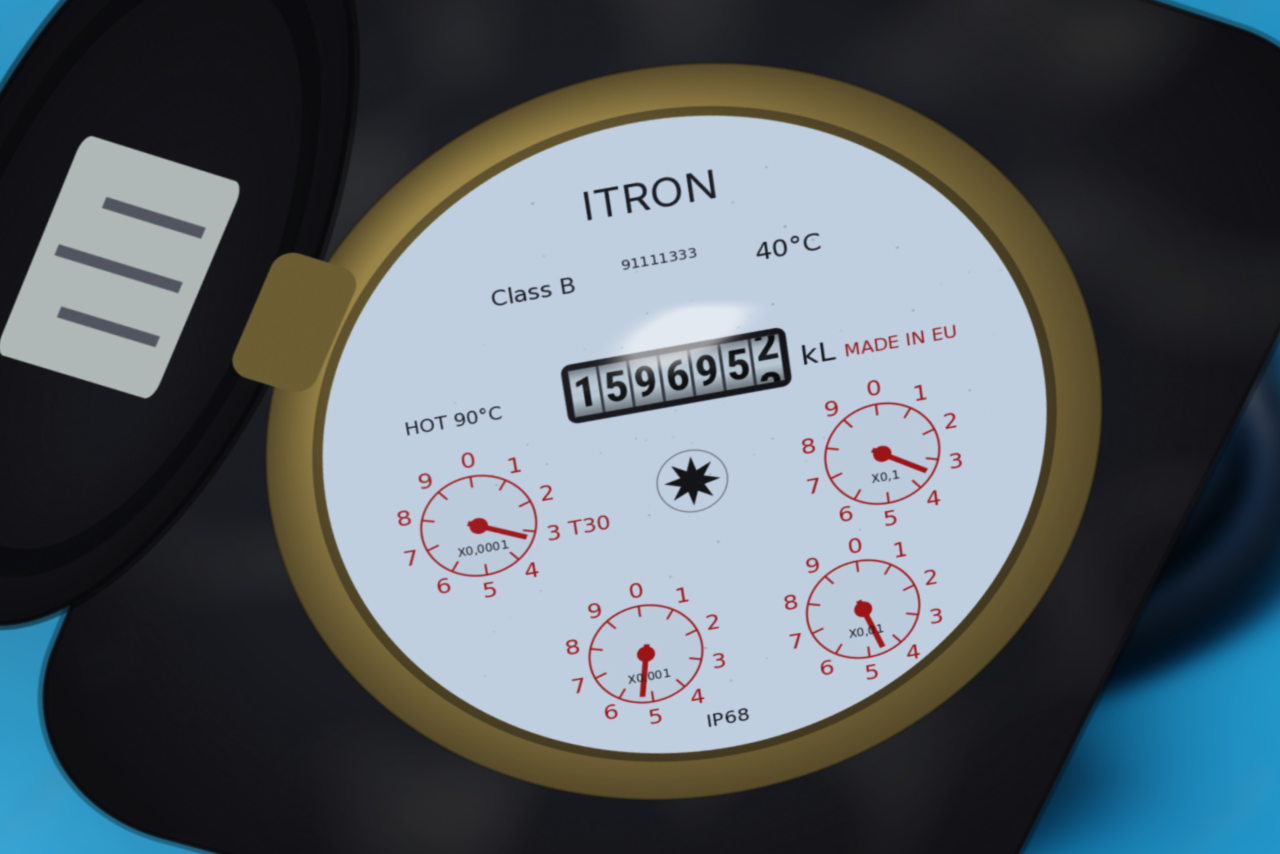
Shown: 1596952.3453 kL
